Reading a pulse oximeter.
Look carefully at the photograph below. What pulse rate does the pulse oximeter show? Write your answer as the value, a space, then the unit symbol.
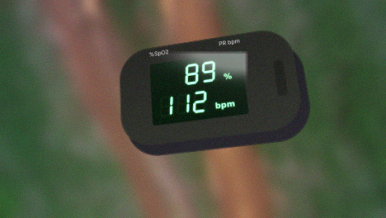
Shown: 112 bpm
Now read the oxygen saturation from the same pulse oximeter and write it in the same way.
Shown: 89 %
